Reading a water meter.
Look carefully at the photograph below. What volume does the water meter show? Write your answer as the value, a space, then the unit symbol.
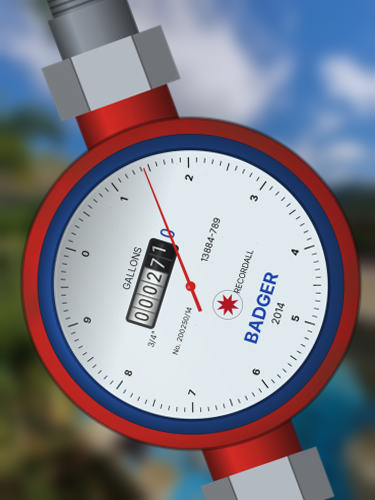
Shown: 2711.4 gal
